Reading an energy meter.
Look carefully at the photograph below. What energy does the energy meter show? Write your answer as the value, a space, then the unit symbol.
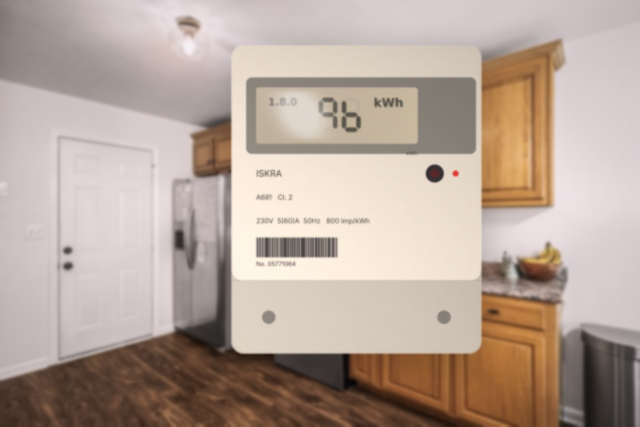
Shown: 96 kWh
